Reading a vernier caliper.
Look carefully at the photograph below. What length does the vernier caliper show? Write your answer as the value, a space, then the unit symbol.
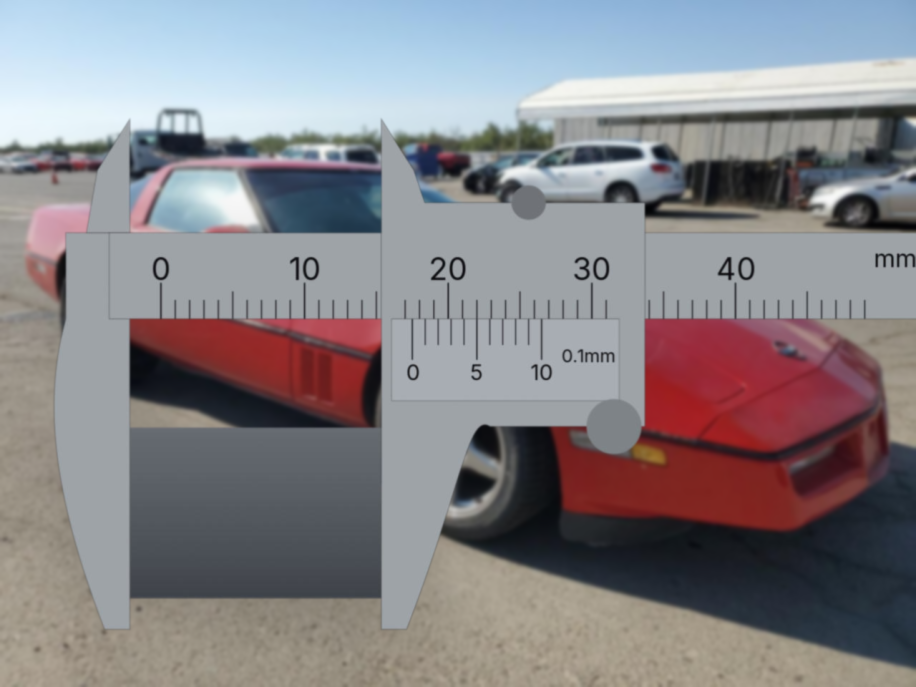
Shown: 17.5 mm
